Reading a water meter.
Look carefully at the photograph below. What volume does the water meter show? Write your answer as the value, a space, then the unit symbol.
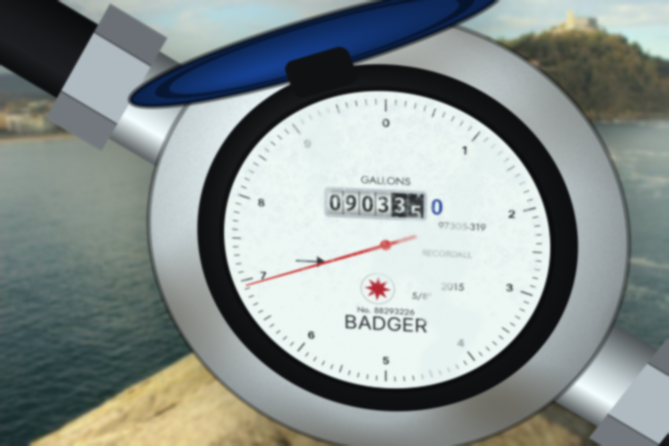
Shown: 903346.9 gal
